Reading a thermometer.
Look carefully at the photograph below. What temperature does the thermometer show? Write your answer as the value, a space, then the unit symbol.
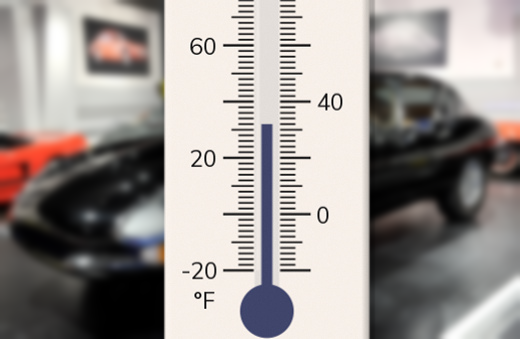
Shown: 32 °F
